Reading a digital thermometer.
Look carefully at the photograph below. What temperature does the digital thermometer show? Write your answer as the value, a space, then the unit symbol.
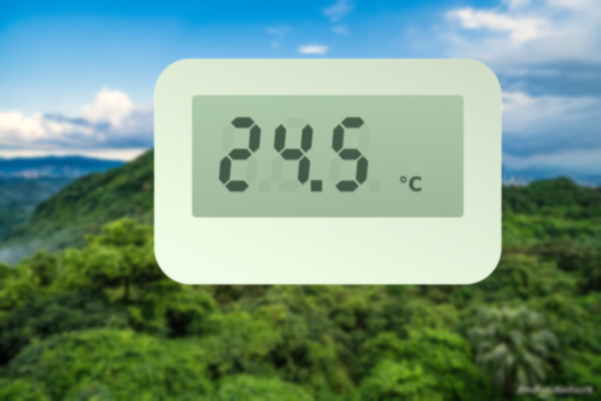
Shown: 24.5 °C
